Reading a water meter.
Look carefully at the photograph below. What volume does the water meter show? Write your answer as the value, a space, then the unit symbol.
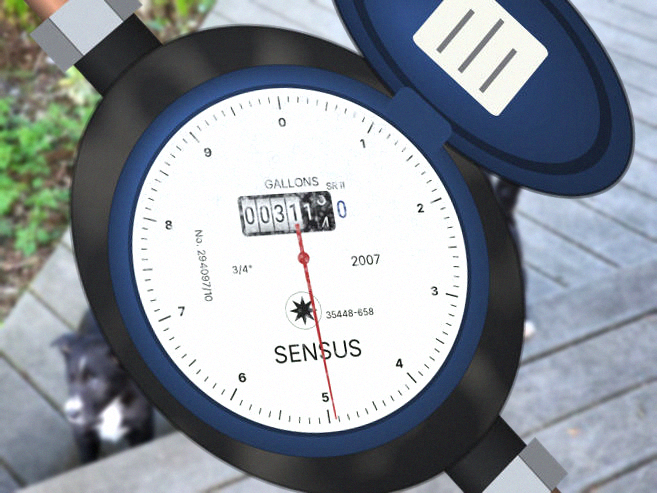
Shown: 31134.9 gal
